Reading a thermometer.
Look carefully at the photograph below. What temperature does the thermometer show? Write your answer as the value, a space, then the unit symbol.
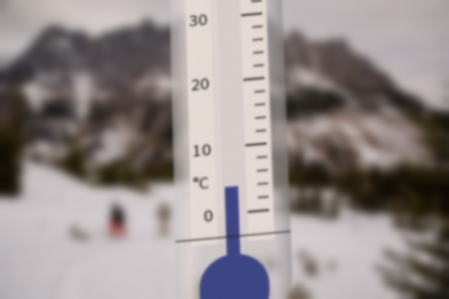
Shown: 4 °C
